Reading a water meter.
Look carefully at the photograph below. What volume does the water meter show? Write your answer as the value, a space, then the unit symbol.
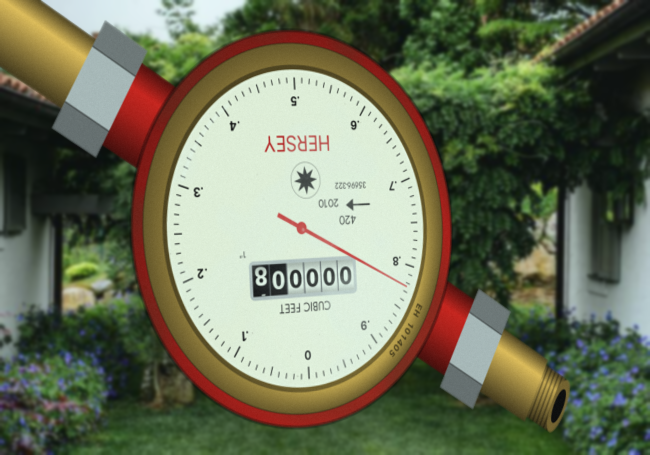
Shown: 7.82 ft³
